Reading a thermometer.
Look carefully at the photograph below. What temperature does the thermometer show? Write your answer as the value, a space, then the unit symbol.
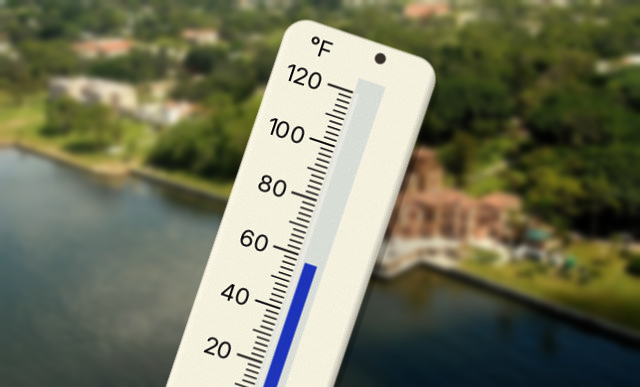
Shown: 58 °F
